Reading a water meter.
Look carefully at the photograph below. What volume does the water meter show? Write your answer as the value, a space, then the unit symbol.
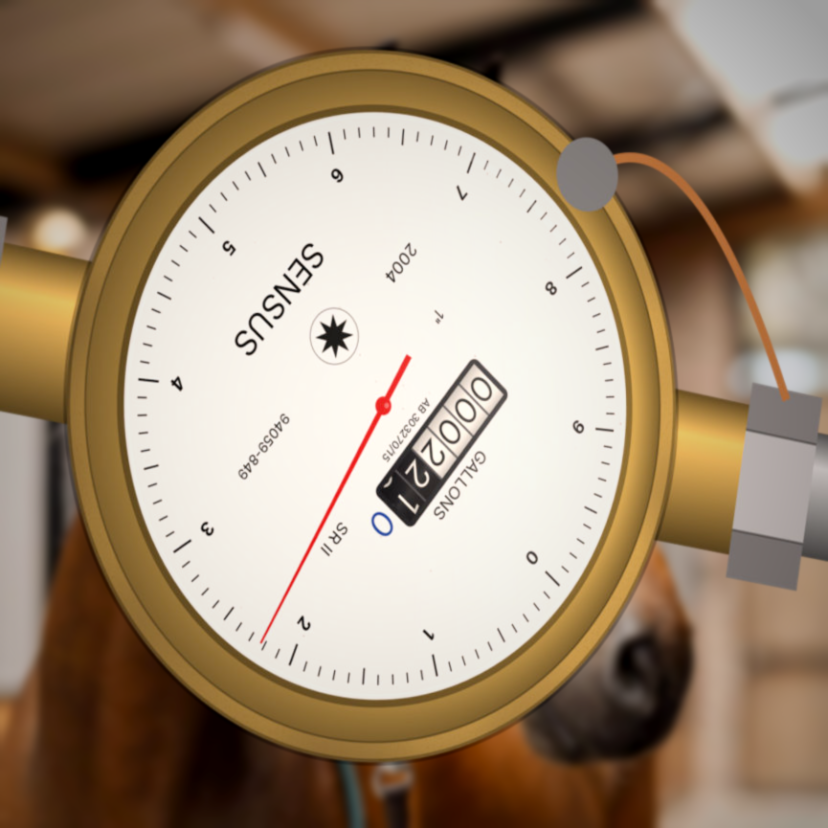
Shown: 2212.2 gal
